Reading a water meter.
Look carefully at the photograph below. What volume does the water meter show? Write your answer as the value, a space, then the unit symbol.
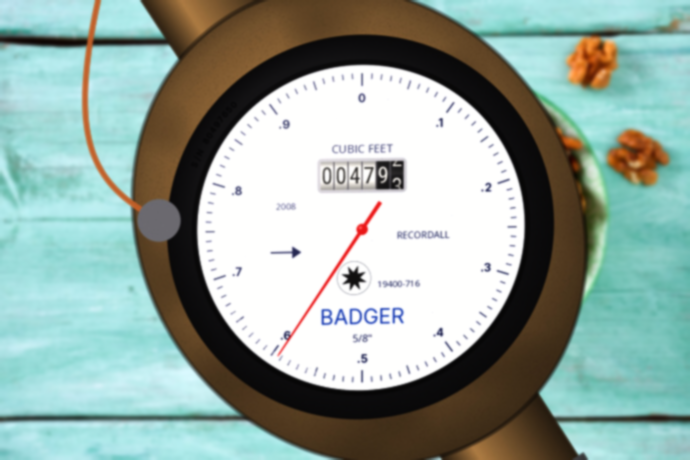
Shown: 4792.59 ft³
